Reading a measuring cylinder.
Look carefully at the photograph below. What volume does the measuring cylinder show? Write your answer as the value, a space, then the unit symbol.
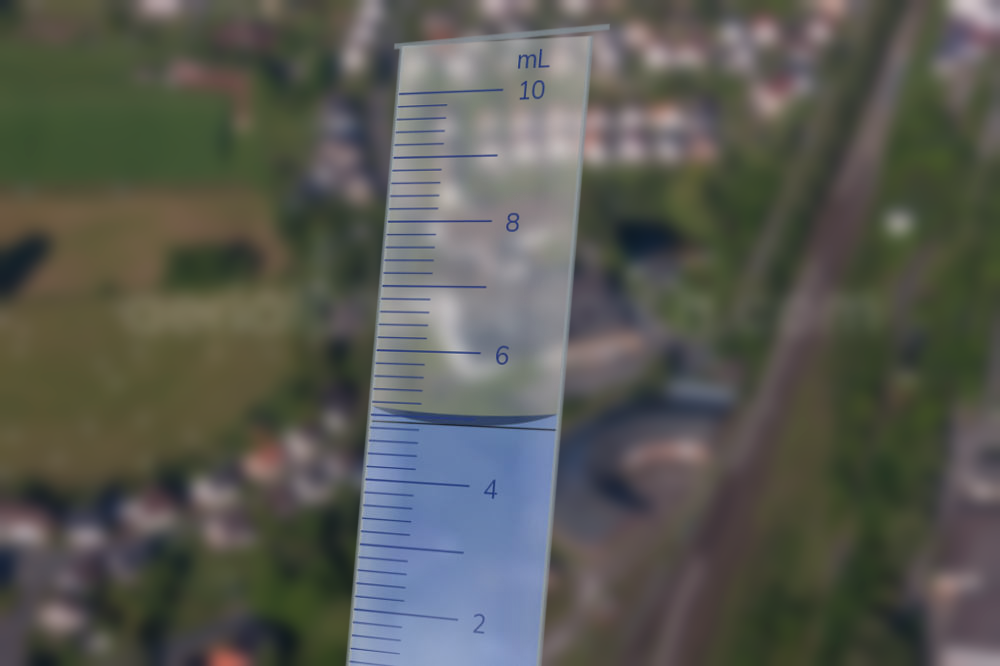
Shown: 4.9 mL
